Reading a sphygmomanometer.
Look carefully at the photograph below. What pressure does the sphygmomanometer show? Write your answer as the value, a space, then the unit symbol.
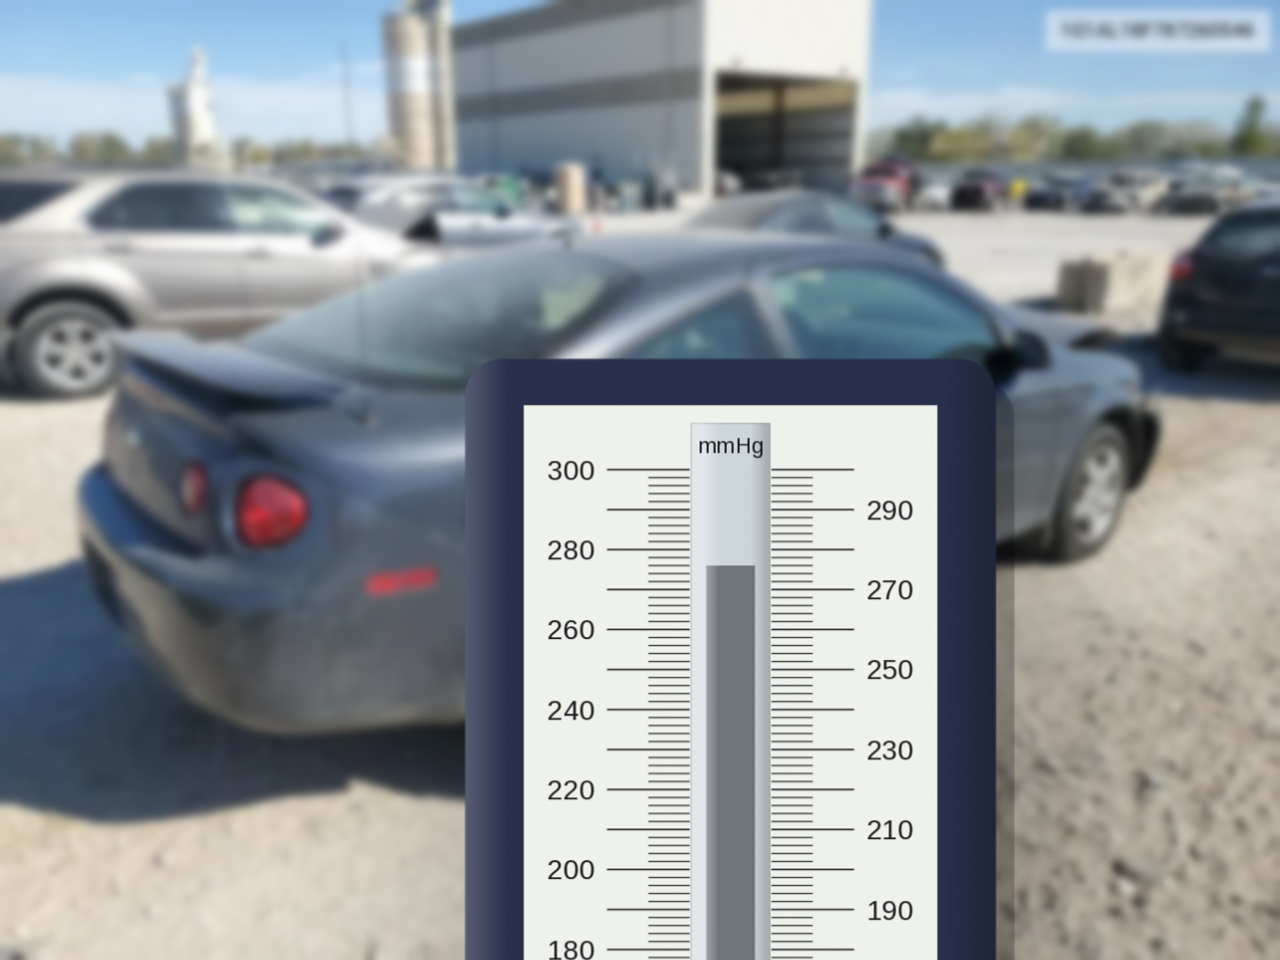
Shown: 276 mmHg
